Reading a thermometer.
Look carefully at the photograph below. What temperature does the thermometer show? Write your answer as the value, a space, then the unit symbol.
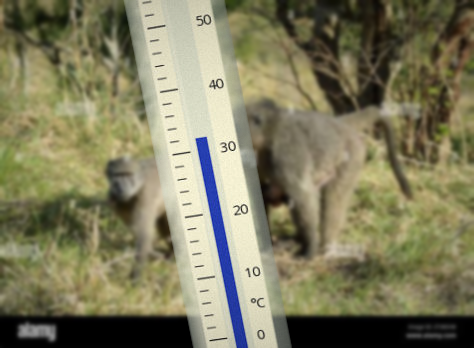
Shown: 32 °C
